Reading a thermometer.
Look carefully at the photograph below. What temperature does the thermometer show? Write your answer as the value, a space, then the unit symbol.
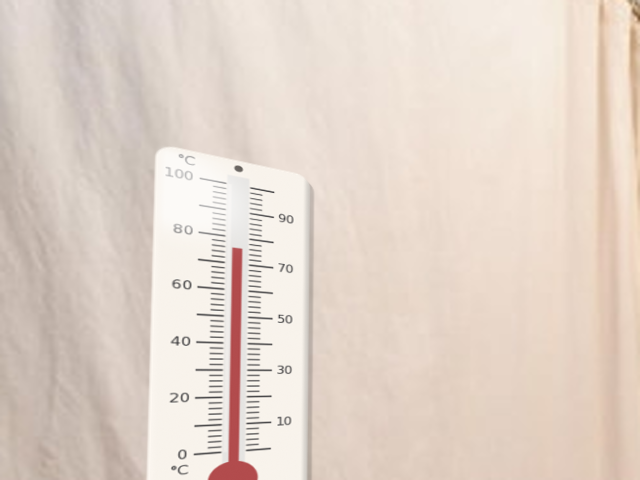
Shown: 76 °C
